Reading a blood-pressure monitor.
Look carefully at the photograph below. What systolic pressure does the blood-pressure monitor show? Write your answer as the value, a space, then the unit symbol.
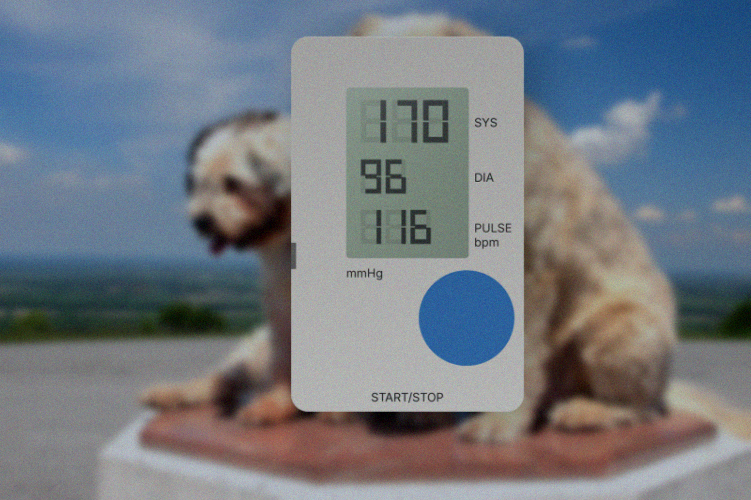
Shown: 170 mmHg
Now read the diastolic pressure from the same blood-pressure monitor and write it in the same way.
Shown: 96 mmHg
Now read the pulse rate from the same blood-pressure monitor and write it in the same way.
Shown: 116 bpm
